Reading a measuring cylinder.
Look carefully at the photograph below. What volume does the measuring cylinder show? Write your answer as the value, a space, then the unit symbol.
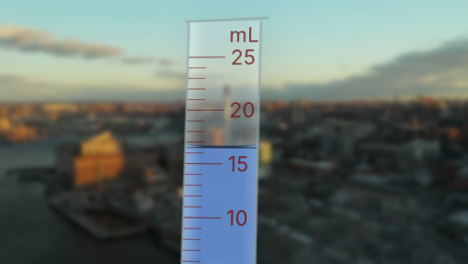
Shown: 16.5 mL
